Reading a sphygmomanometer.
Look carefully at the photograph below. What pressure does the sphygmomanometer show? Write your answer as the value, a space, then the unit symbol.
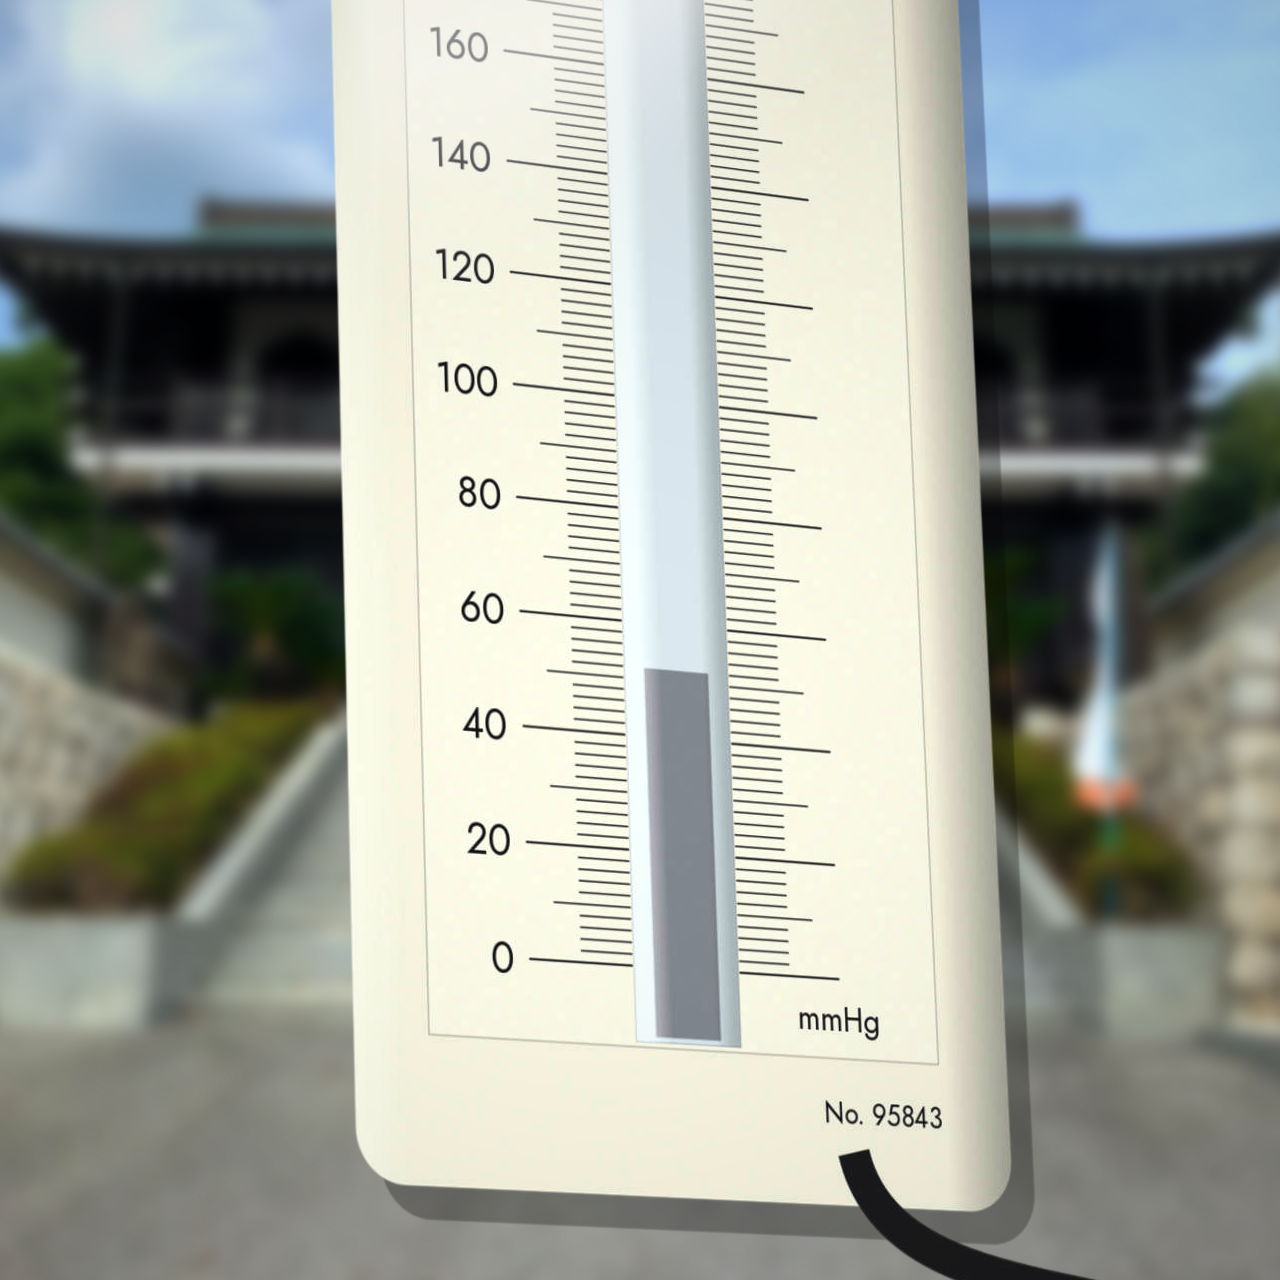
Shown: 52 mmHg
